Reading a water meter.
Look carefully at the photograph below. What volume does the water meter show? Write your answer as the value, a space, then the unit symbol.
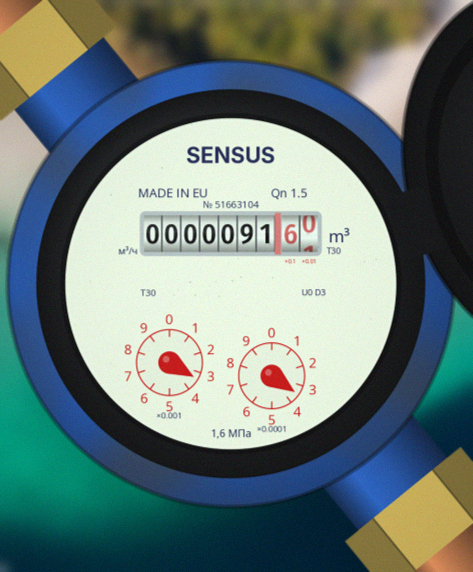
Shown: 91.6033 m³
